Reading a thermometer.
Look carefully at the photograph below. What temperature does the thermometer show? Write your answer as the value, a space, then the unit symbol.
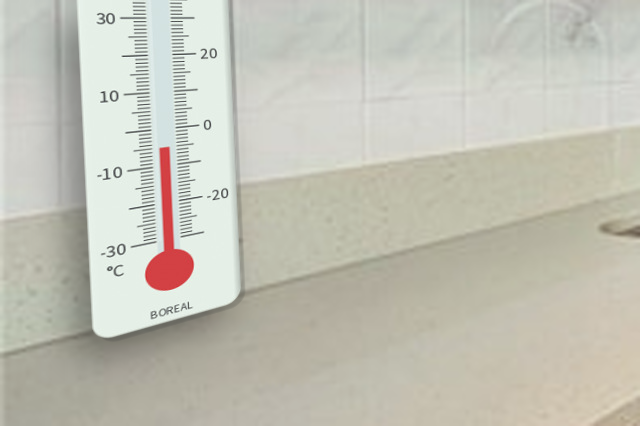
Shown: -5 °C
